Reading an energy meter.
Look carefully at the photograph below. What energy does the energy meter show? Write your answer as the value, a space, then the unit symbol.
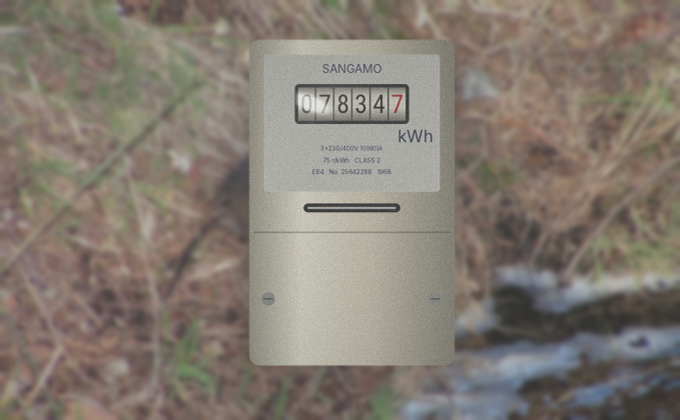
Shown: 7834.7 kWh
